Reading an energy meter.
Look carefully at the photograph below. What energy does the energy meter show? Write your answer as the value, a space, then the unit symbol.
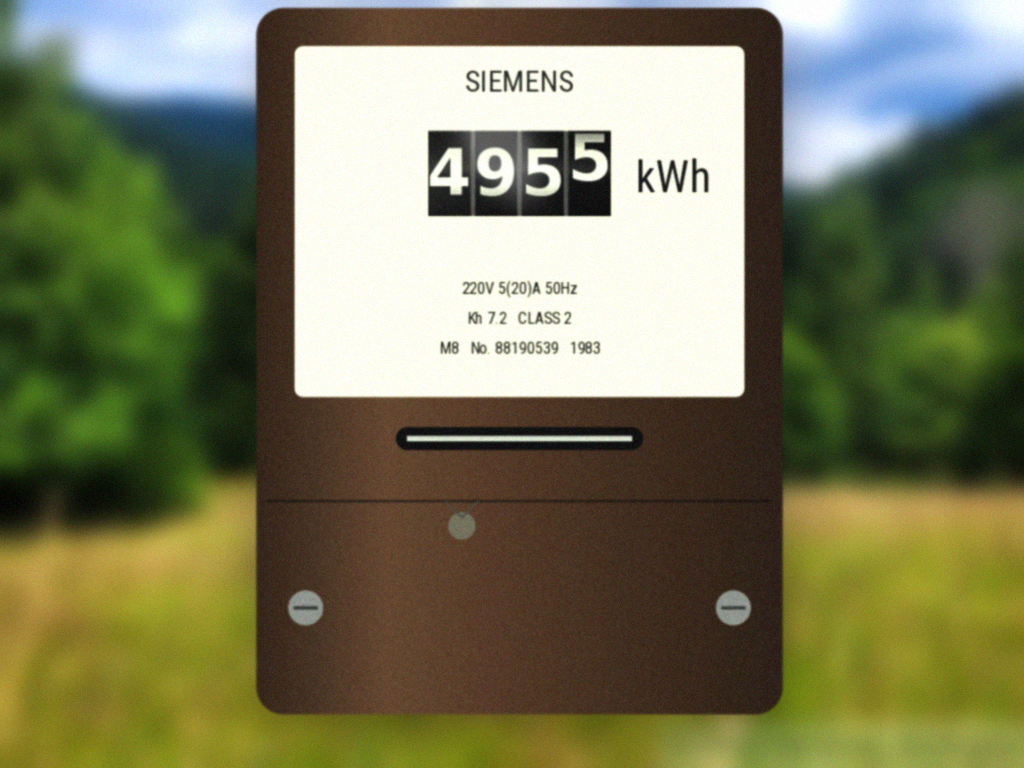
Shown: 4955 kWh
